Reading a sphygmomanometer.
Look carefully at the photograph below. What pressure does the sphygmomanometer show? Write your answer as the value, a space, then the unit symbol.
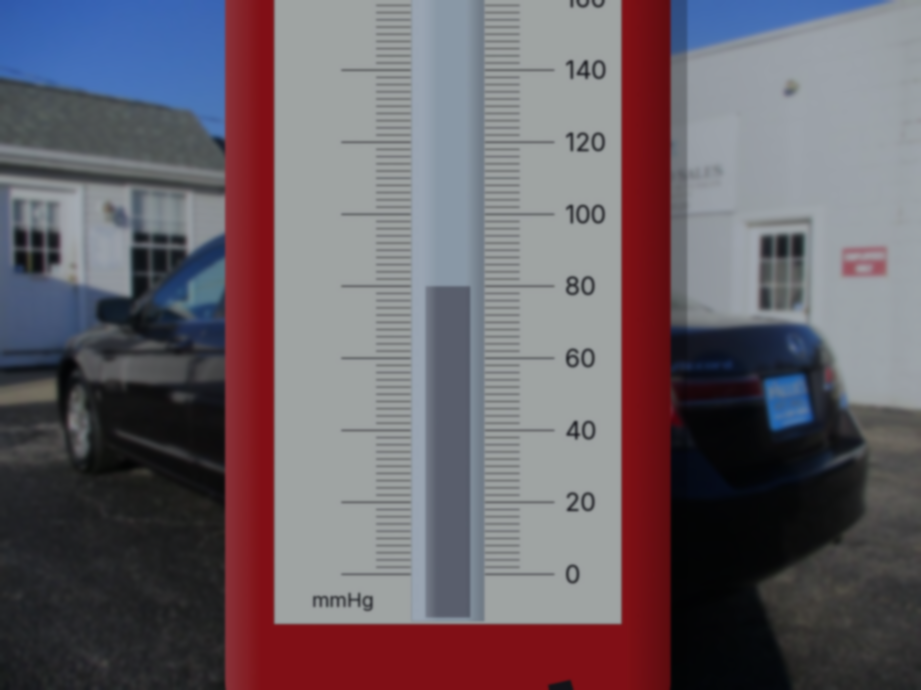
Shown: 80 mmHg
